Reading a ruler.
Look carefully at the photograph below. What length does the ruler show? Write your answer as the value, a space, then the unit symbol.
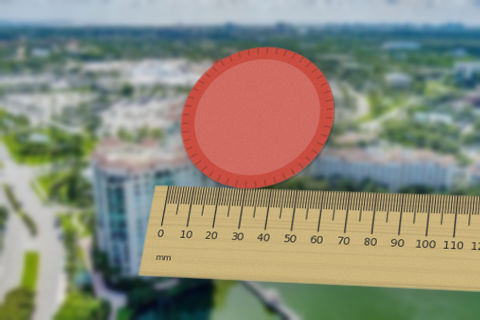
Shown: 60 mm
